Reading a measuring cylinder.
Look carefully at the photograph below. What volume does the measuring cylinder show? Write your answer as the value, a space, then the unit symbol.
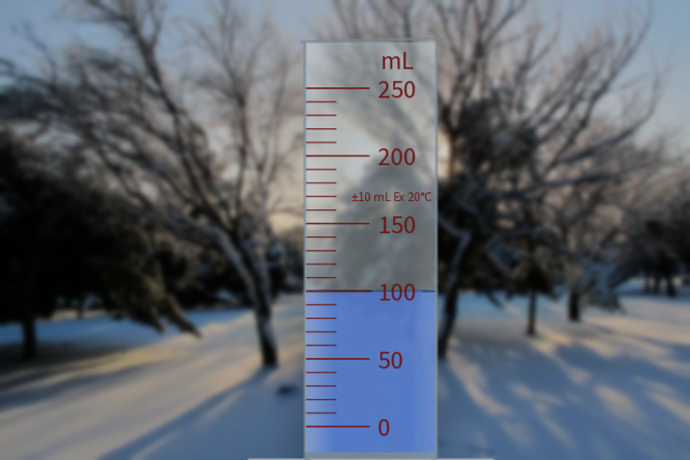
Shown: 100 mL
